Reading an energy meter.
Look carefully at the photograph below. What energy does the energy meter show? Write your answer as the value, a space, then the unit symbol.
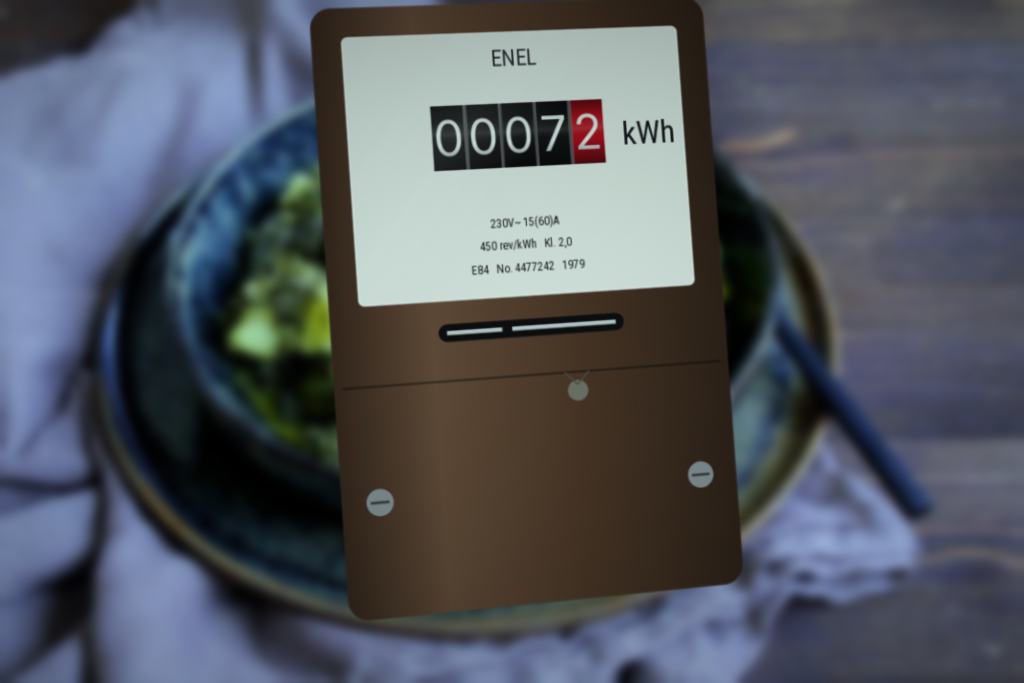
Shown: 7.2 kWh
